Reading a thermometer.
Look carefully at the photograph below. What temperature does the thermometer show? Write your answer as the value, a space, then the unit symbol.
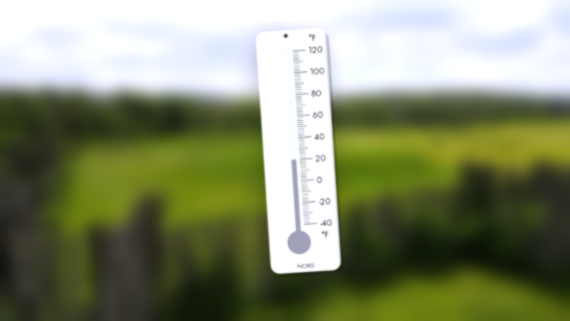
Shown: 20 °F
